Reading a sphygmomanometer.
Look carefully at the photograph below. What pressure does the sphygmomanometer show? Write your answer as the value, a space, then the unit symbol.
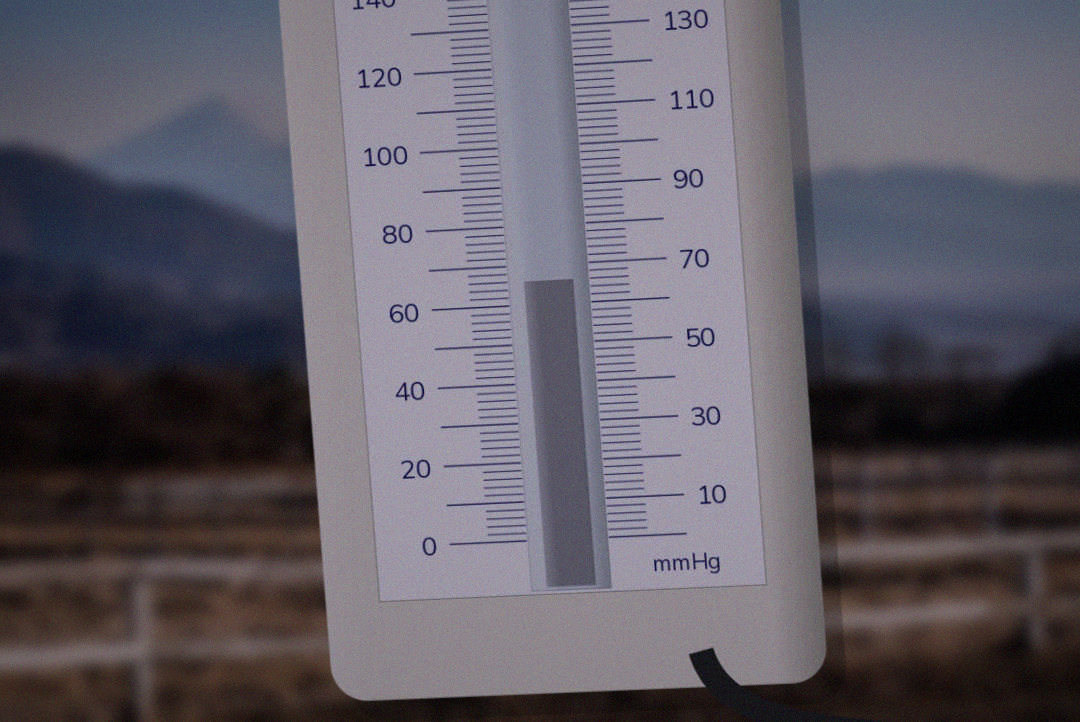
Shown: 66 mmHg
